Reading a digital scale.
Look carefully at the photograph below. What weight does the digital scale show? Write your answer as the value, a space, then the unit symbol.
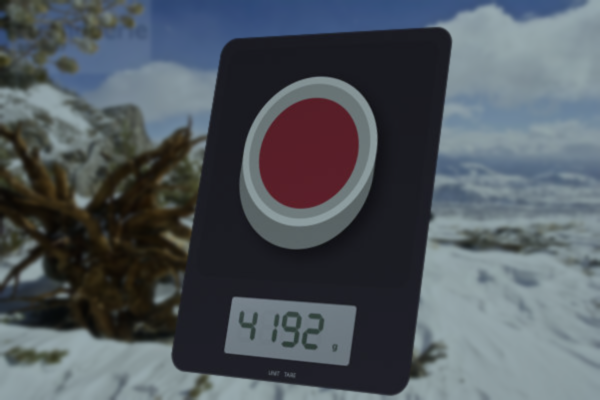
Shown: 4192 g
